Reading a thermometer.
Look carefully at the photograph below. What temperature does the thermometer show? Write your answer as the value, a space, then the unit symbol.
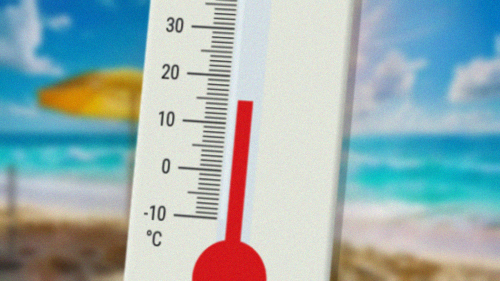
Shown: 15 °C
